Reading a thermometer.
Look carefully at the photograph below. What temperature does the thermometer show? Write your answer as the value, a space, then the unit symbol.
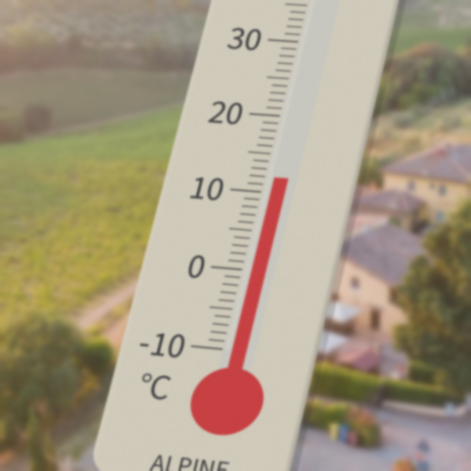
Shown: 12 °C
